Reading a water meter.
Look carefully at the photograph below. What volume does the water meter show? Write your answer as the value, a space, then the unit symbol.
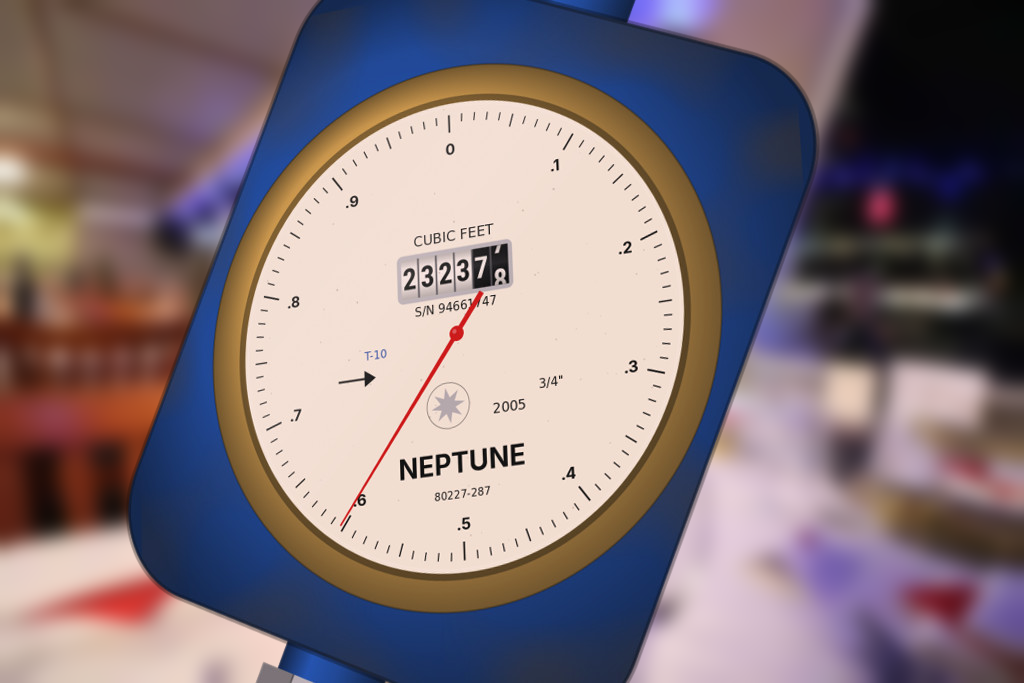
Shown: 232377.60 ft³
